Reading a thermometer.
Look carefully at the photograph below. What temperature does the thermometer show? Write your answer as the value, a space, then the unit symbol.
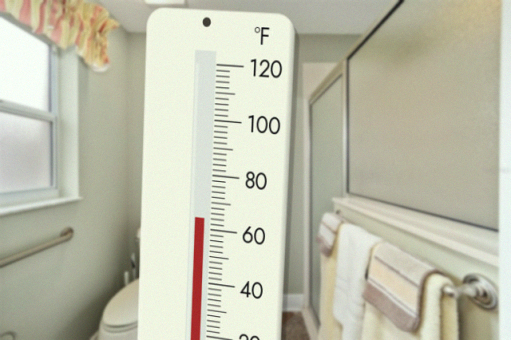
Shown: 64 °F
